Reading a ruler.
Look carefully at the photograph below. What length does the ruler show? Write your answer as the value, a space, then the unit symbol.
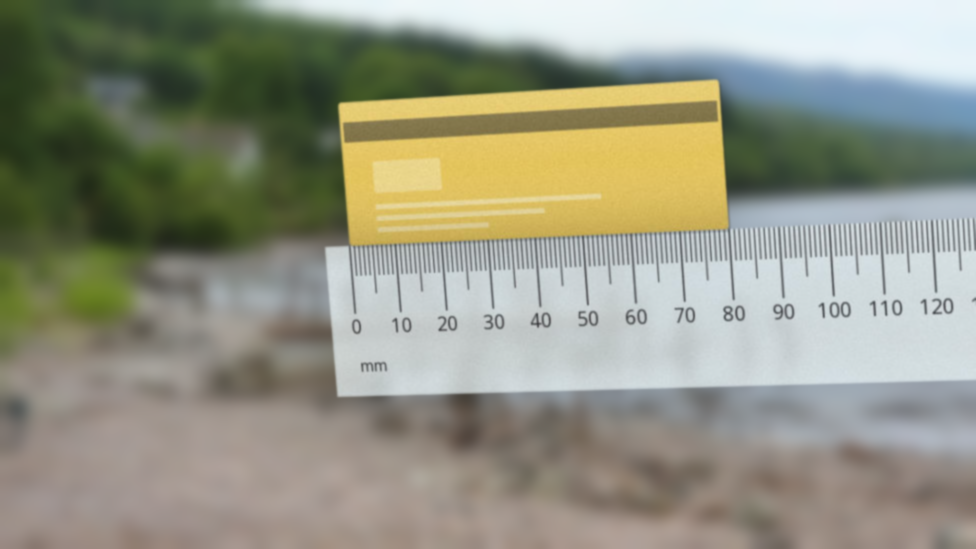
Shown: 80 mm
